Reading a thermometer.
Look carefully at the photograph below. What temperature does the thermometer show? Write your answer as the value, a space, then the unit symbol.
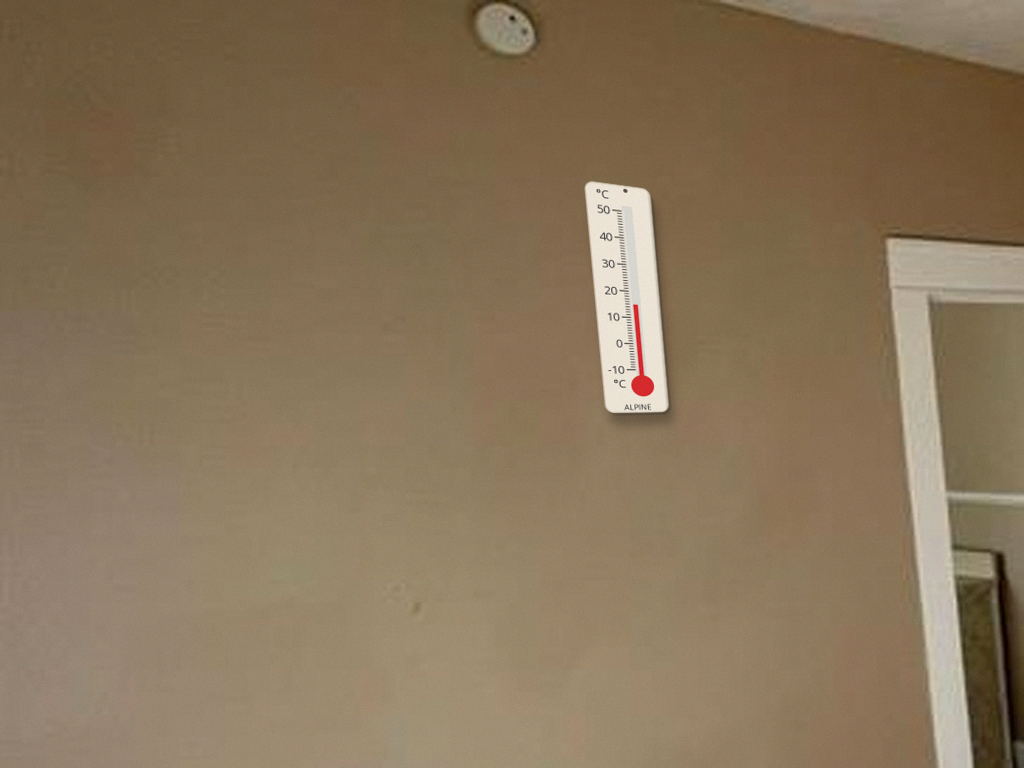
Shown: 15 °C
